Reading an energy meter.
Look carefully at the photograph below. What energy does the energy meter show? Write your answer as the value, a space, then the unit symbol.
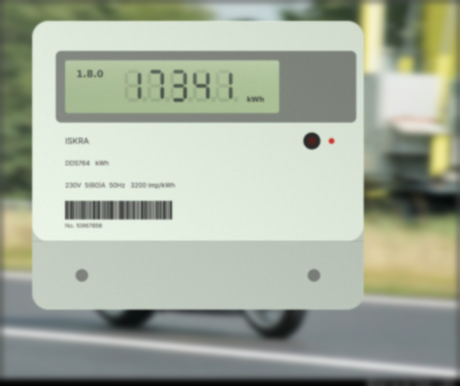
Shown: 17341 kWh
